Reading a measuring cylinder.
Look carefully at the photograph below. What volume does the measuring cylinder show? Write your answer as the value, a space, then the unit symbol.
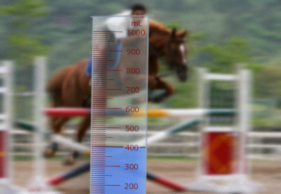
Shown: 400 mL
